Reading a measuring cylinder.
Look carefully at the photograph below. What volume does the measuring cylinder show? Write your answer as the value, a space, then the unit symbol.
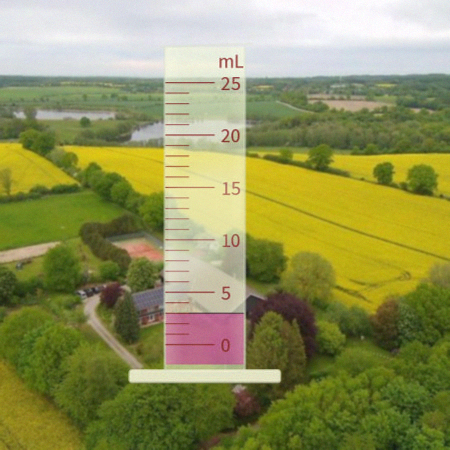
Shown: 3 mL
